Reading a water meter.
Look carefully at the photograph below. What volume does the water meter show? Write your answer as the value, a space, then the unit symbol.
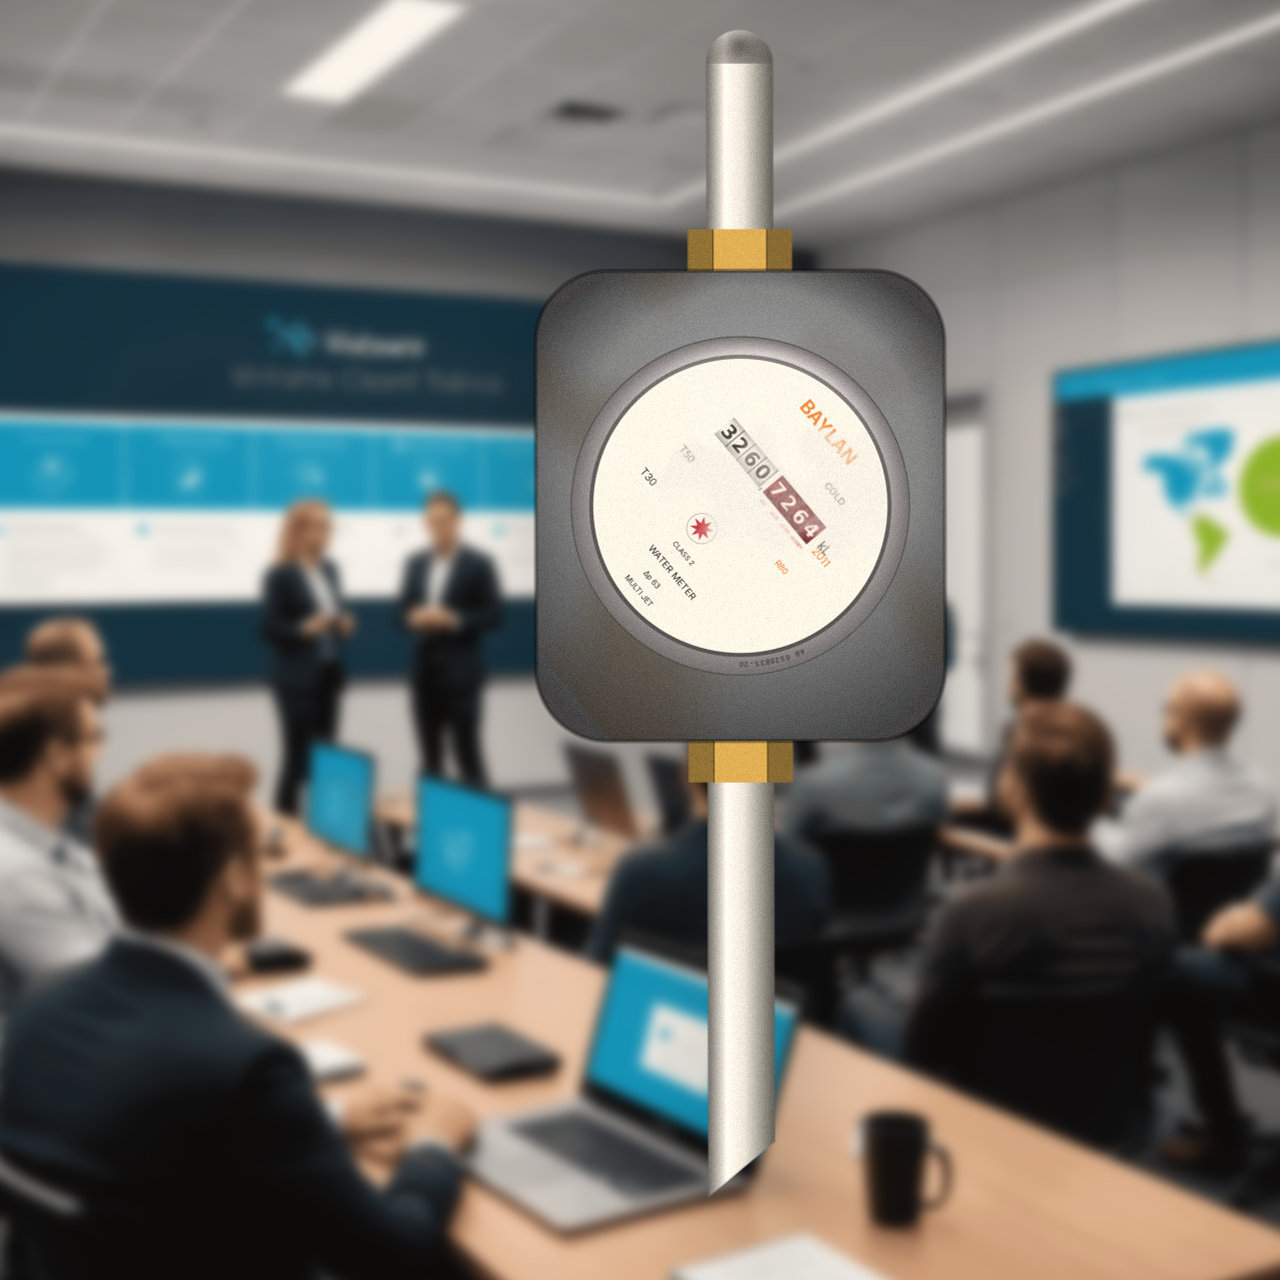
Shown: 3260.7264 kL
